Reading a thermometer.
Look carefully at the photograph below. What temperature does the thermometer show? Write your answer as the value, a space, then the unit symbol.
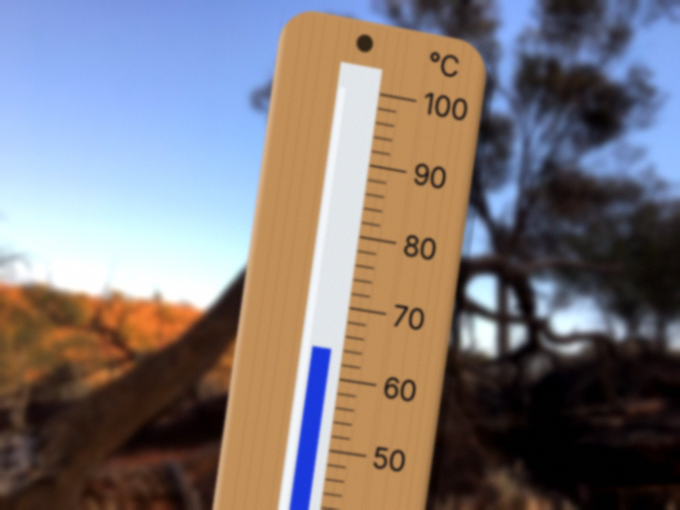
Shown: 64 °C
